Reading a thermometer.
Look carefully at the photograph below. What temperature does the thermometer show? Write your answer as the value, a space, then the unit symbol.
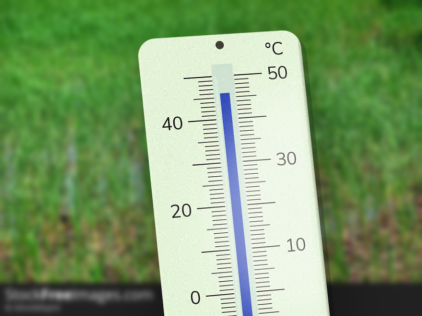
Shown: 46 °C
